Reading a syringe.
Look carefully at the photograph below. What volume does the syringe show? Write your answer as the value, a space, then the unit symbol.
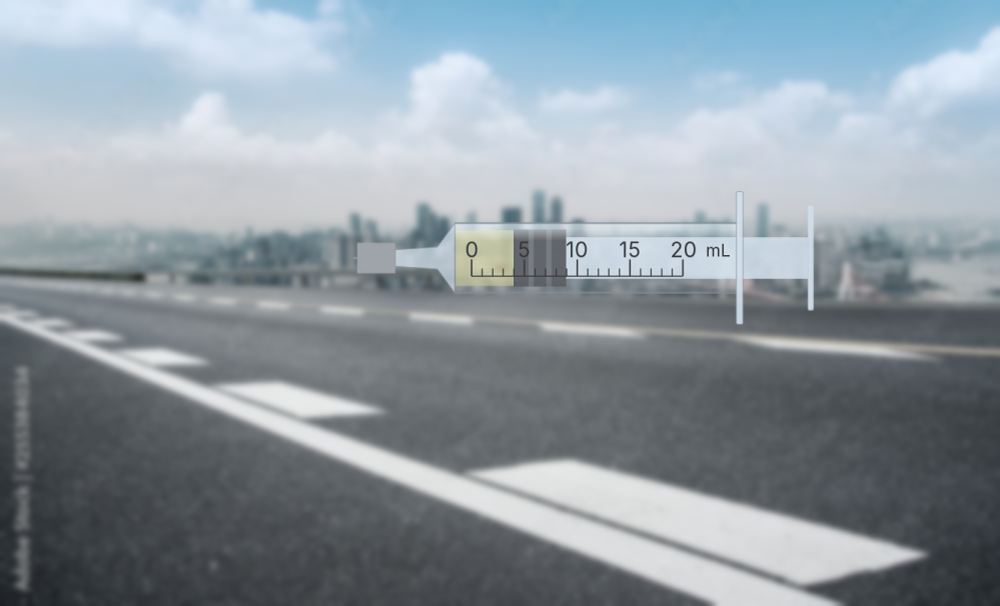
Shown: 4 mL
